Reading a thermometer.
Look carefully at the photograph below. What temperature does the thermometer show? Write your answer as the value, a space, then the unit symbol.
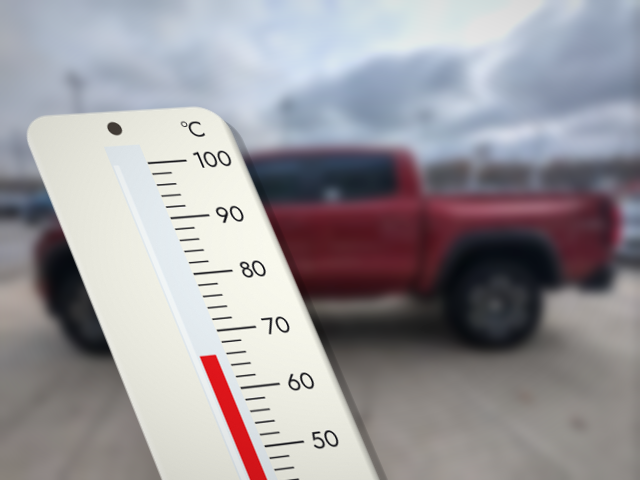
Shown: 66 °C
